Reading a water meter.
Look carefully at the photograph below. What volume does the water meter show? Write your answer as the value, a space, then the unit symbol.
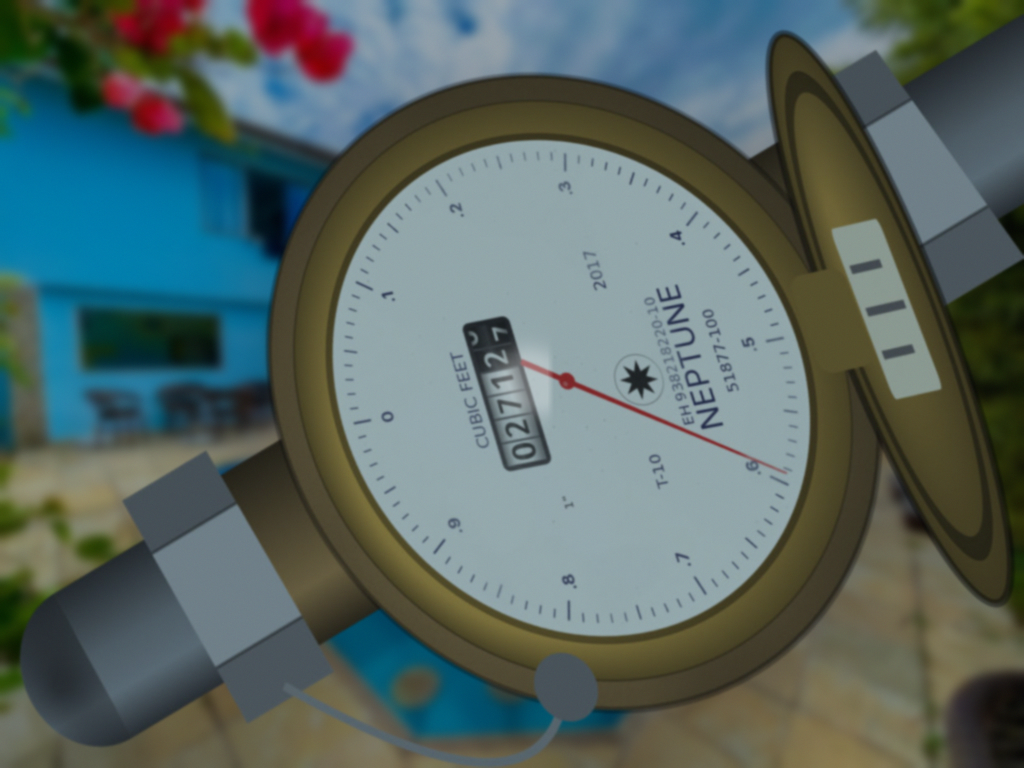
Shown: 27126.59 ft³
